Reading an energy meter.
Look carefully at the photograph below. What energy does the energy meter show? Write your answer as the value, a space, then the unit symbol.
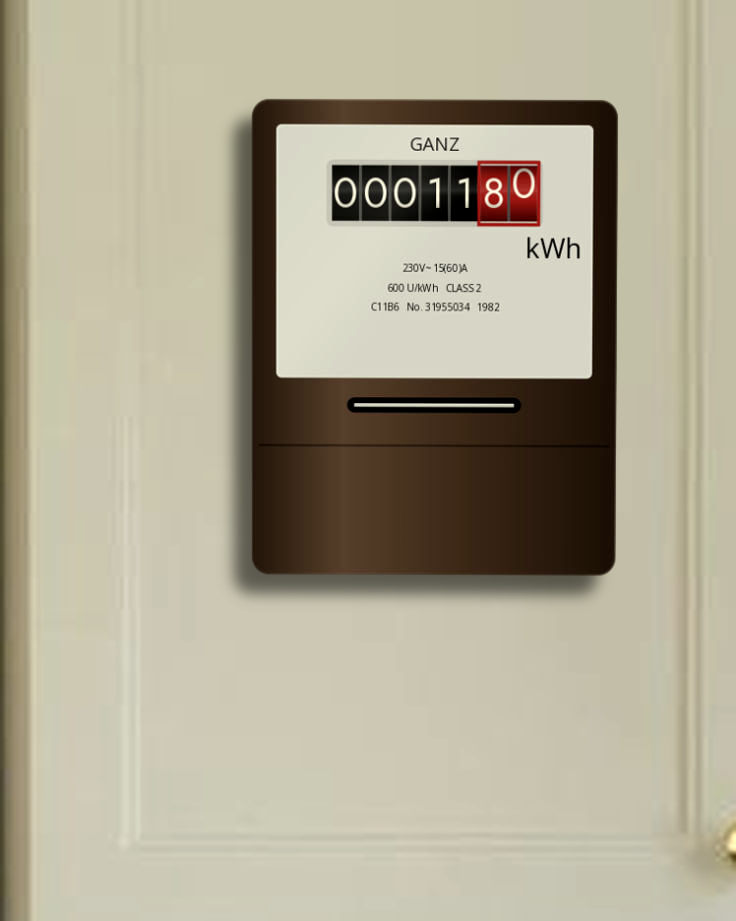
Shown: 11.80 kWh
